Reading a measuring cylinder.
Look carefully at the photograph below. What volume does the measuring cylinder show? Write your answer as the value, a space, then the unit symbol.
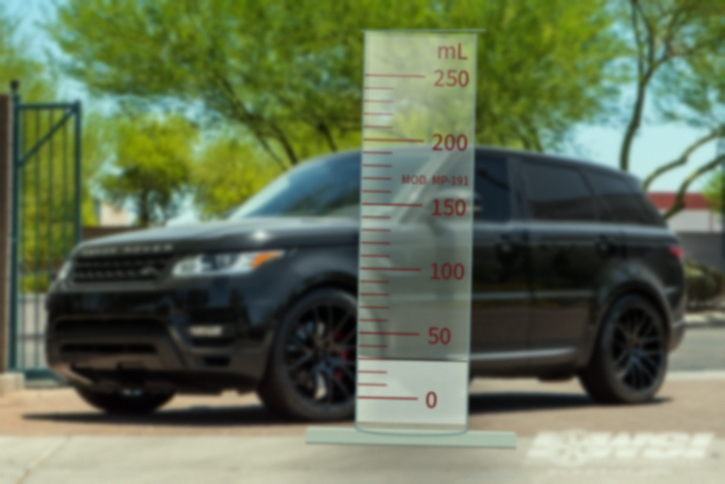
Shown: 30 mL
